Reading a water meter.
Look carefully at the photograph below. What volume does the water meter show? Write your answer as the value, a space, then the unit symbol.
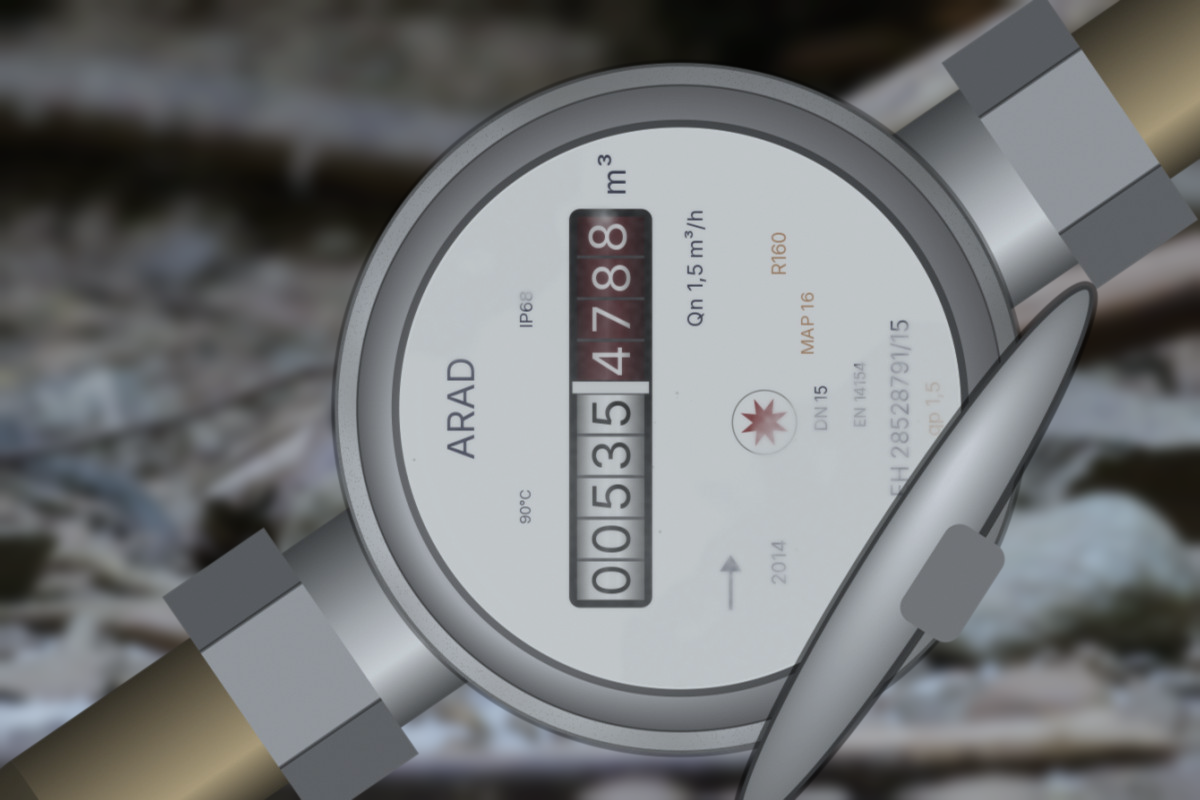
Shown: 535.4788 m³
